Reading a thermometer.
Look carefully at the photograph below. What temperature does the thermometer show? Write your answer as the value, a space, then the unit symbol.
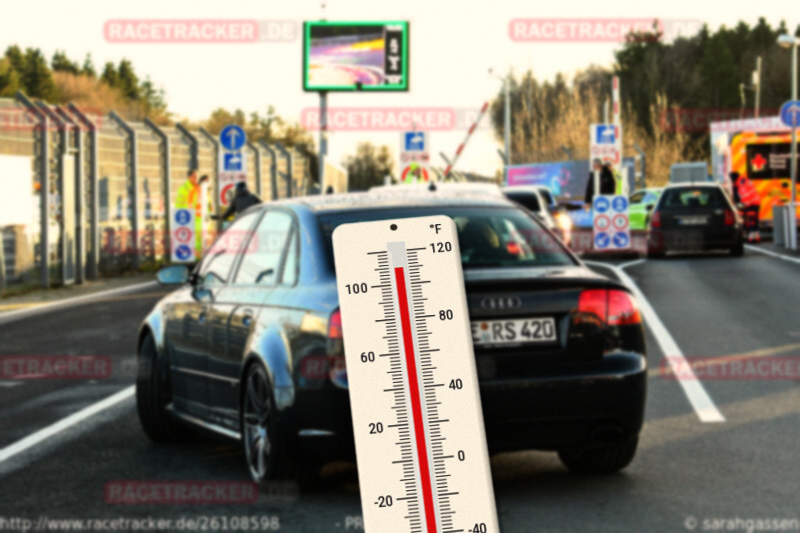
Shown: 110 °F
